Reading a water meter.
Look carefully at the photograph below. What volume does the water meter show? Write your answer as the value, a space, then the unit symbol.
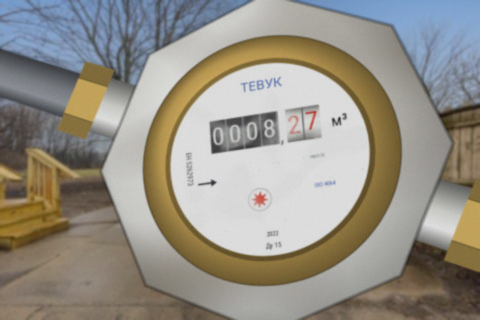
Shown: 8.27 m³
